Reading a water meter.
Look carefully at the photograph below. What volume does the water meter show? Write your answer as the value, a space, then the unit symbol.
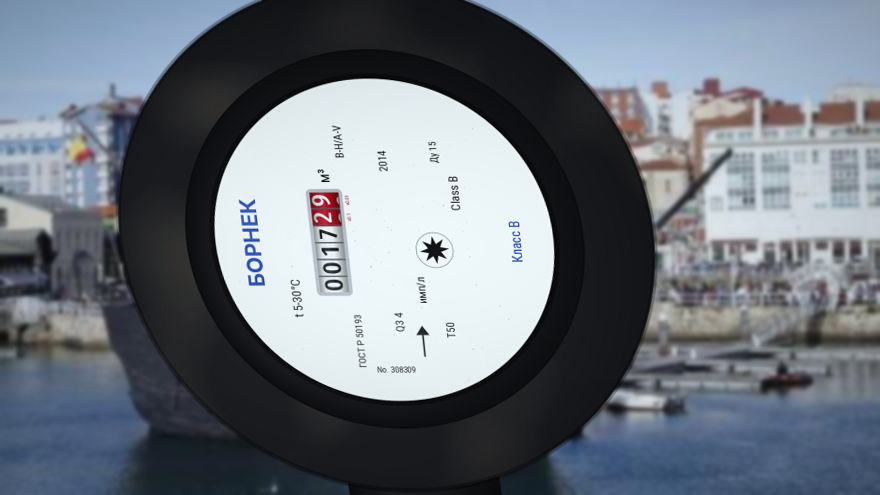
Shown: 17.29 m³
